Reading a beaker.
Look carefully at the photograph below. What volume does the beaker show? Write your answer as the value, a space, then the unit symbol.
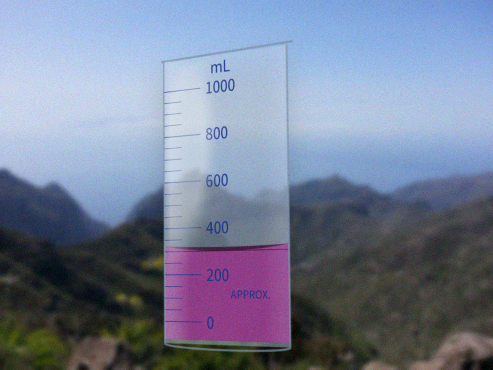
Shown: 300 mL
